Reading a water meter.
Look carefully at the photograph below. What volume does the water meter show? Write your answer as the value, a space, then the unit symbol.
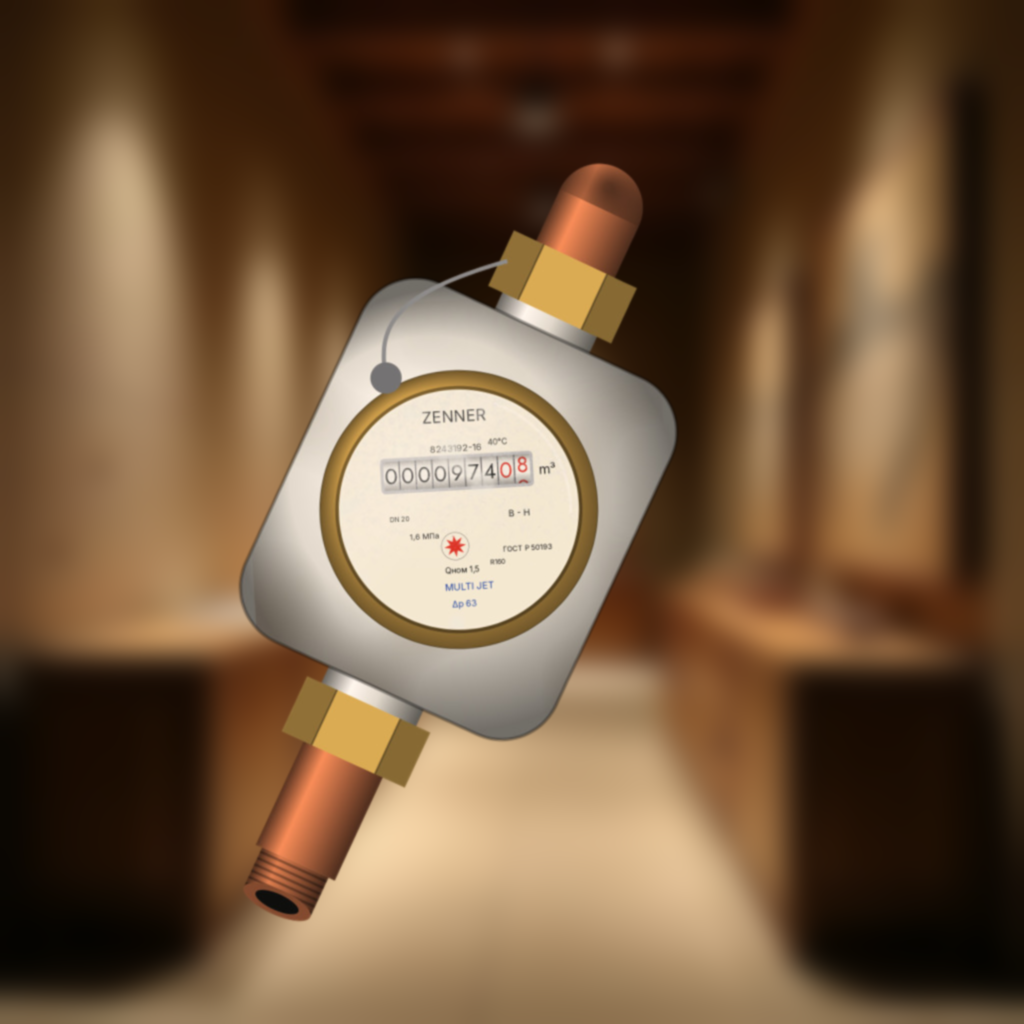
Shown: 974.08 m³
